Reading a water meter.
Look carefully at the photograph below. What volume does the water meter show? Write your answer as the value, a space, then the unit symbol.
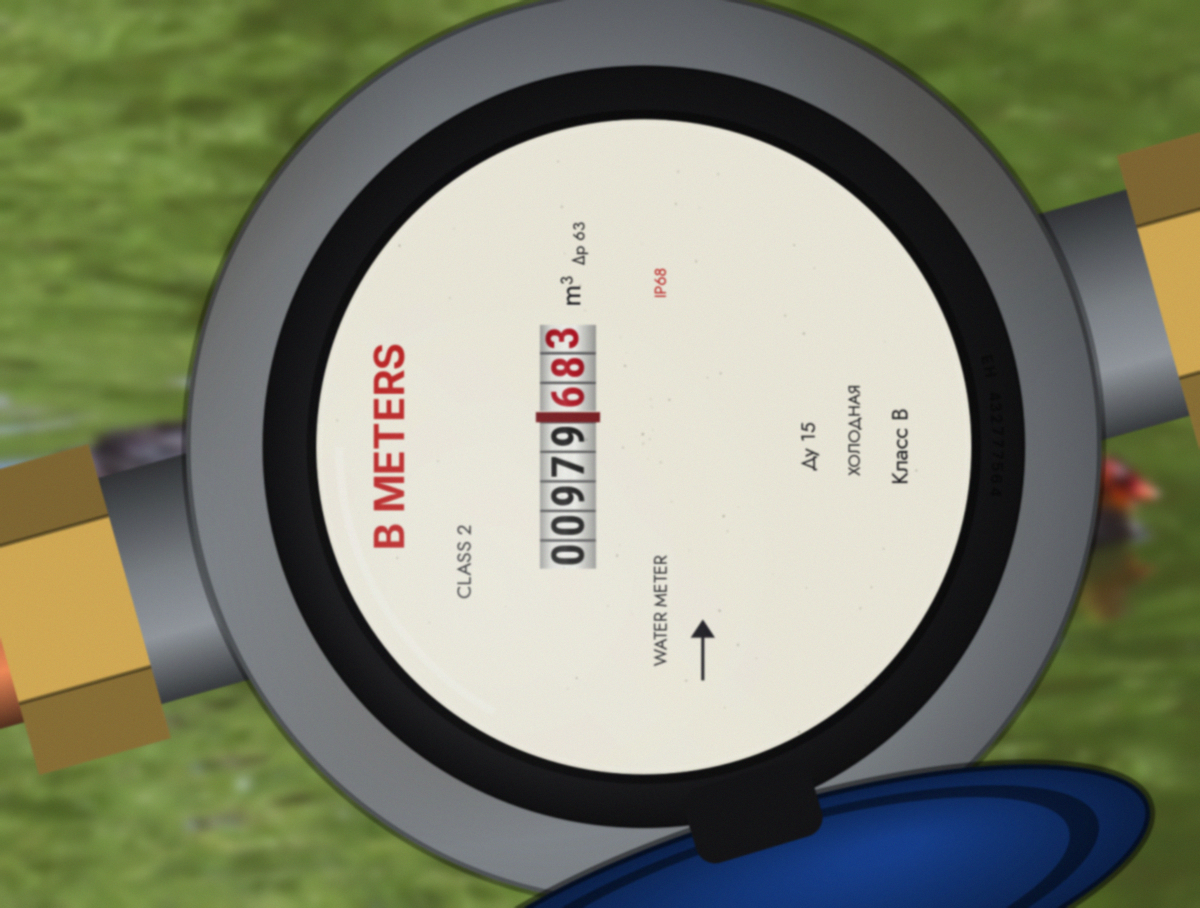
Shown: 979.683 m³
